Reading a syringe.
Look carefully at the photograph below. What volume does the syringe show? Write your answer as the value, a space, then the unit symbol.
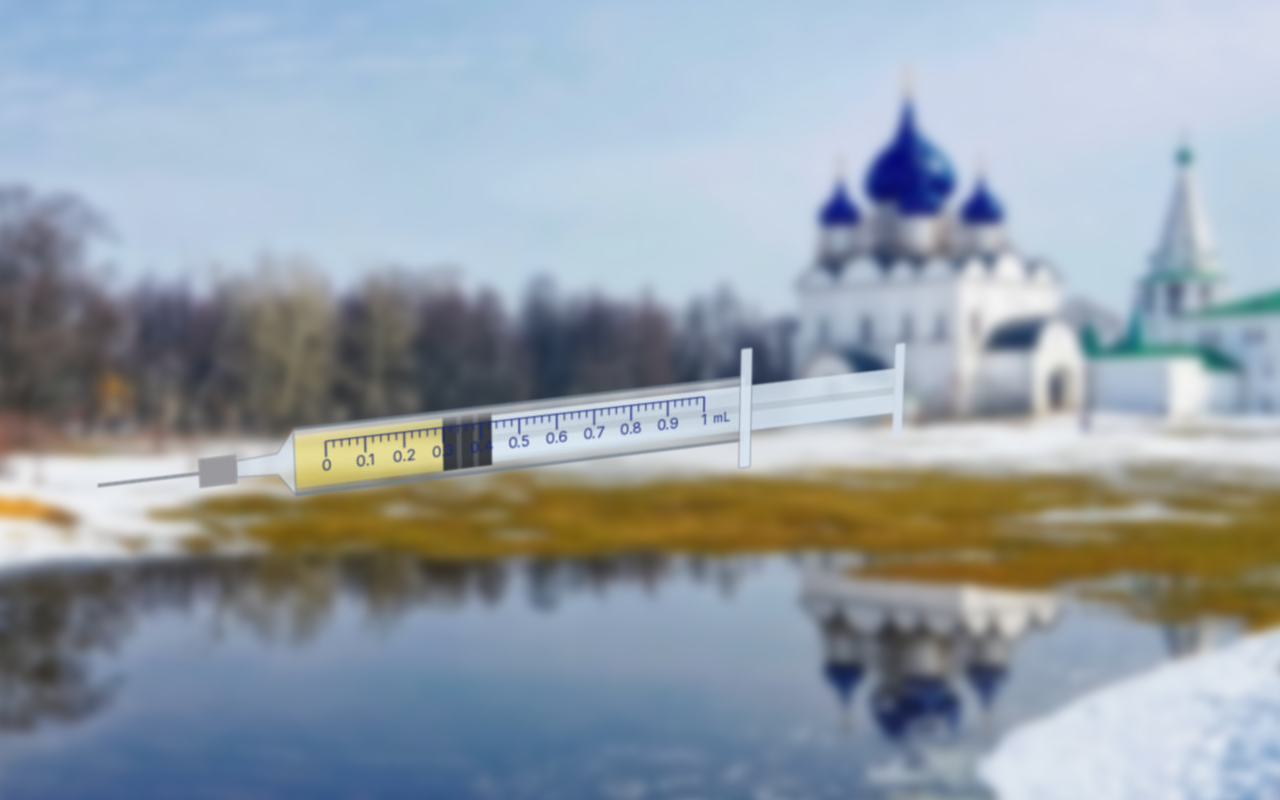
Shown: 0.3 mL
